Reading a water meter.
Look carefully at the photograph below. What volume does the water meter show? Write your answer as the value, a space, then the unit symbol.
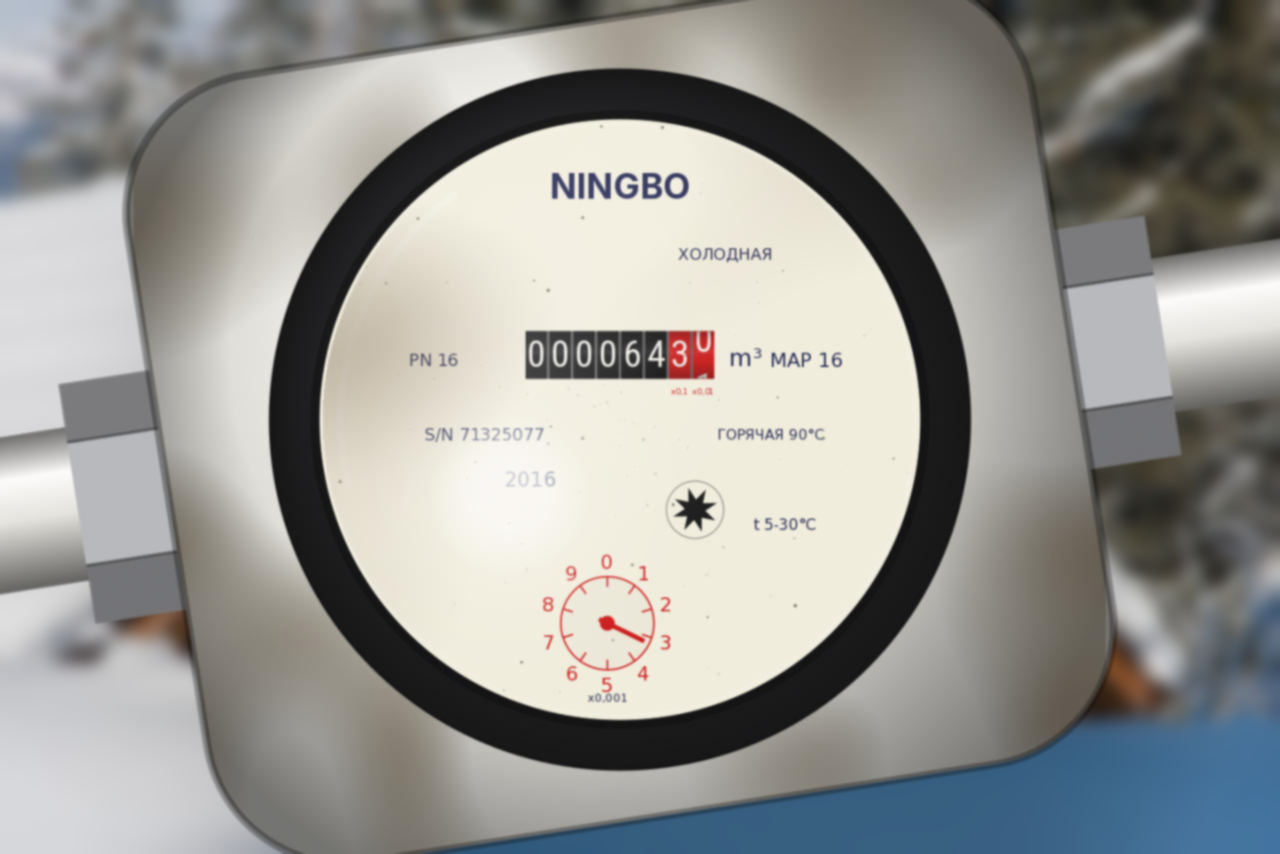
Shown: 64.303 m³
